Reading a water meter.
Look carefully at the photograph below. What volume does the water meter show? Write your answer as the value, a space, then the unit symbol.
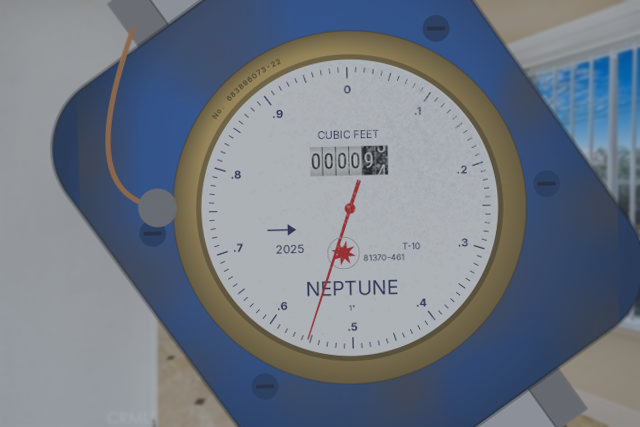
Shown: 93.55 ft³
